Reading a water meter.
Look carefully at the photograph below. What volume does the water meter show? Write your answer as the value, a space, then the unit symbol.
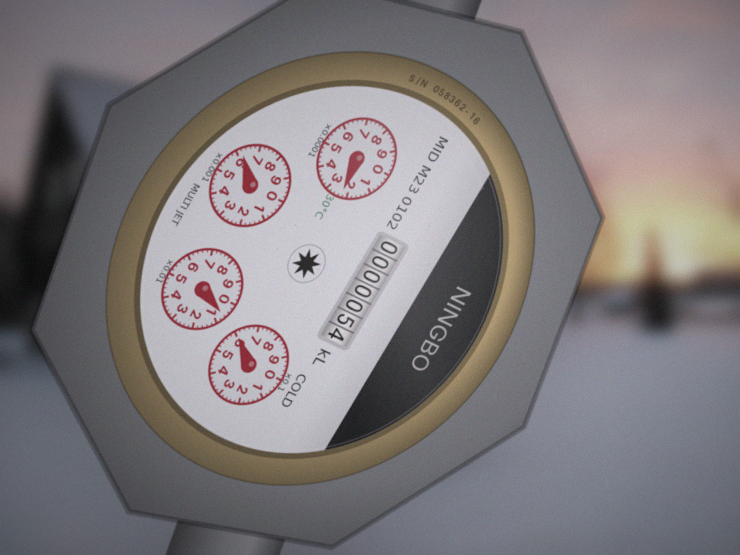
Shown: 54.6062 kL
